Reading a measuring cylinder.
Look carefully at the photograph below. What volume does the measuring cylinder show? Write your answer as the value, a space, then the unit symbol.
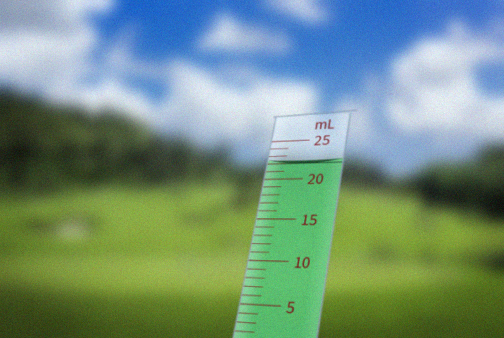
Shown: 22 mL
